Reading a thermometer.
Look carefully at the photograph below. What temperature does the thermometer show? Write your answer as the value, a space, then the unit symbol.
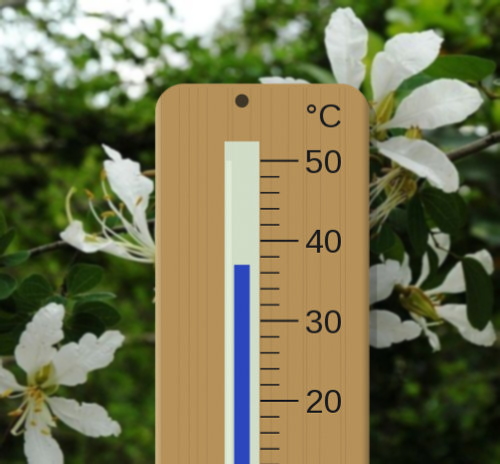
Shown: 37 °C
